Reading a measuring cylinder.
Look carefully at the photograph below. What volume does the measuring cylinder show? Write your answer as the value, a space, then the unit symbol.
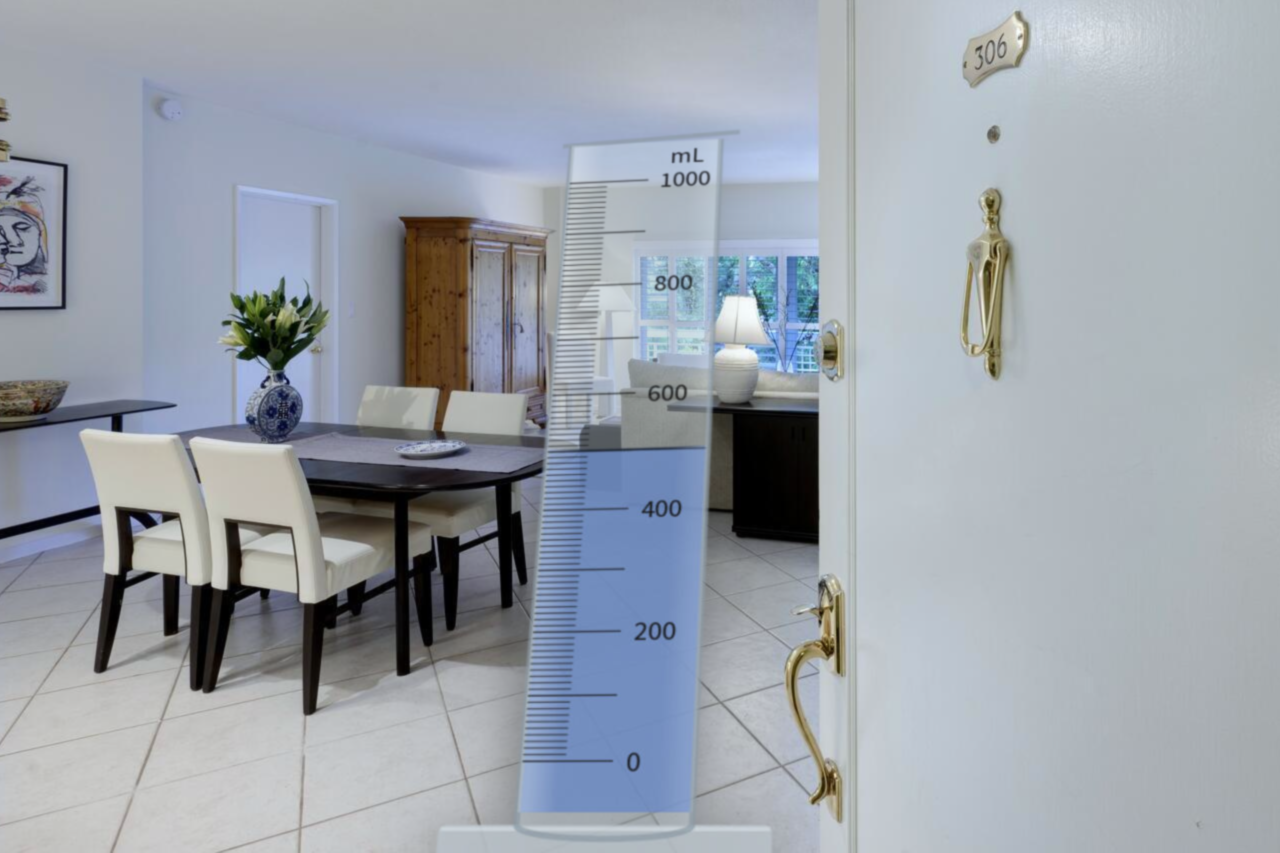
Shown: 500 mL
